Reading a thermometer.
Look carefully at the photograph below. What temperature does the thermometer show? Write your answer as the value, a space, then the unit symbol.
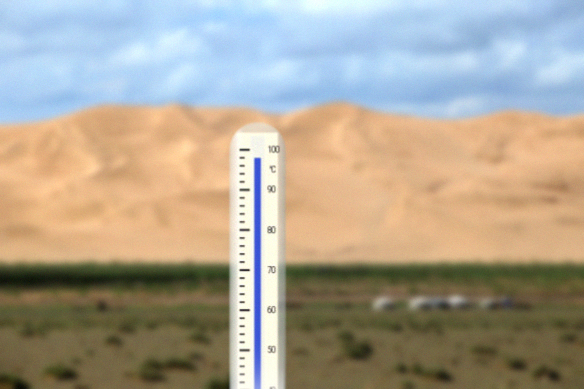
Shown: 98 °C
